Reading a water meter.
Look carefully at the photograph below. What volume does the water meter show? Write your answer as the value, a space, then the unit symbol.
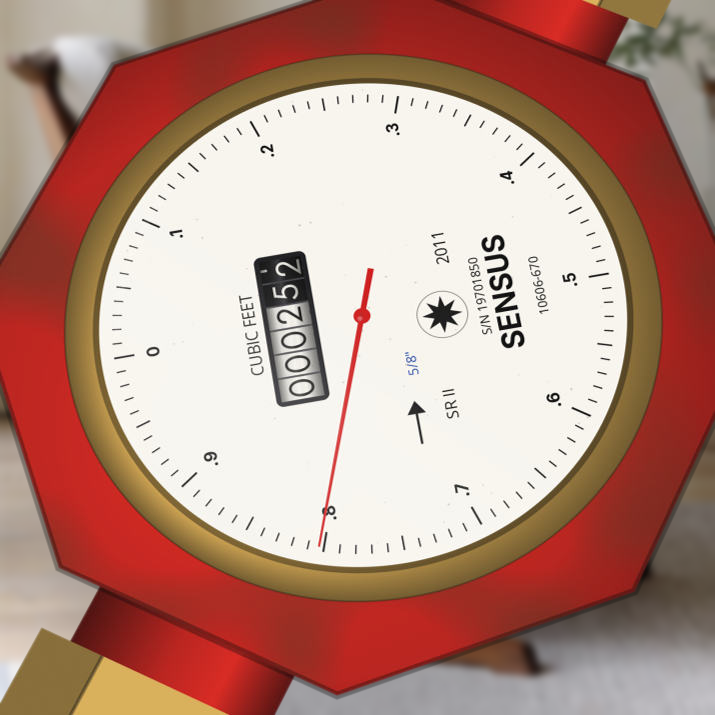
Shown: 251.80 ft³
